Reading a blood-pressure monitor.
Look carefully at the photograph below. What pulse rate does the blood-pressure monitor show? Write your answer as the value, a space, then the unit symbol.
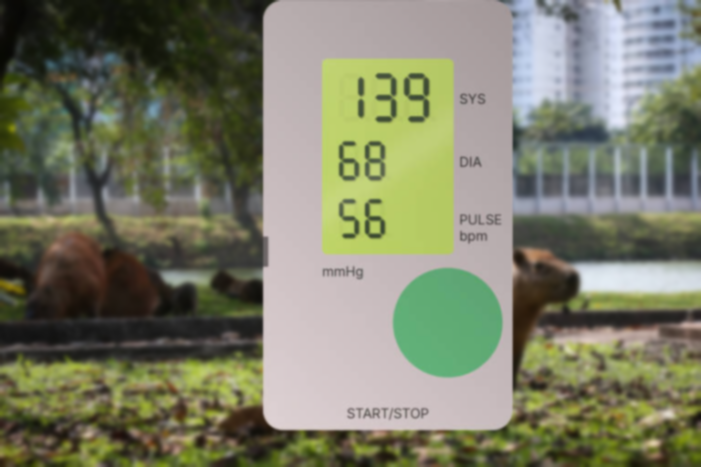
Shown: 56 bpm
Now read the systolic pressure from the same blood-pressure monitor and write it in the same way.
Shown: 139 mmHg
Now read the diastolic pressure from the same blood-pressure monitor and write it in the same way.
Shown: 68 mmHg
